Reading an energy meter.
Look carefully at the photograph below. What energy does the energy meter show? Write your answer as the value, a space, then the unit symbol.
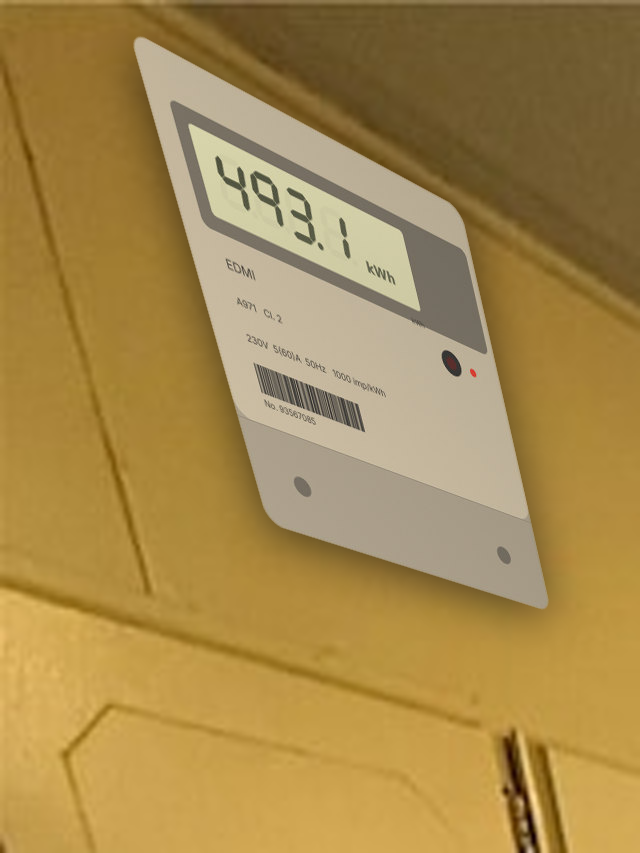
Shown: 493.1 kWh
